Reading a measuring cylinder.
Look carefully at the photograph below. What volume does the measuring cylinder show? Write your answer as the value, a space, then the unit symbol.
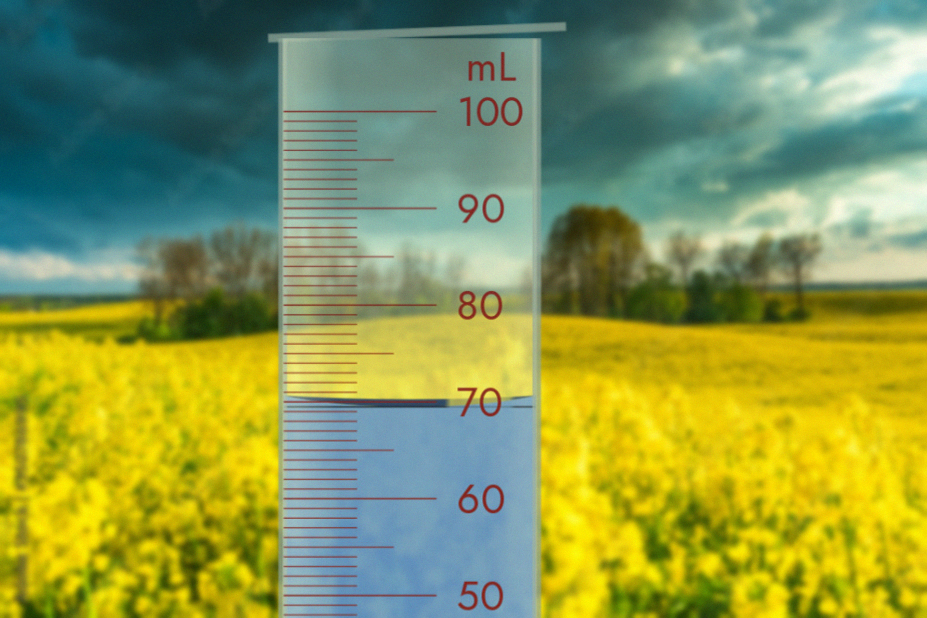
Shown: 69.5 mL
